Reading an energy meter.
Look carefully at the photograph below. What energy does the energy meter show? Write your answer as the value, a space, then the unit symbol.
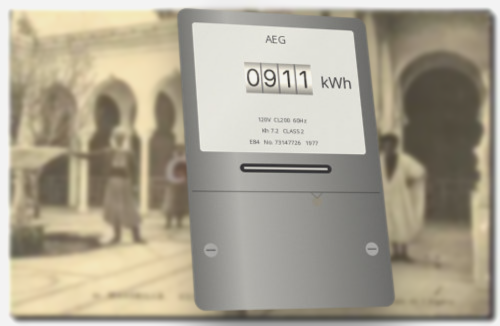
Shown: 911 kWh
